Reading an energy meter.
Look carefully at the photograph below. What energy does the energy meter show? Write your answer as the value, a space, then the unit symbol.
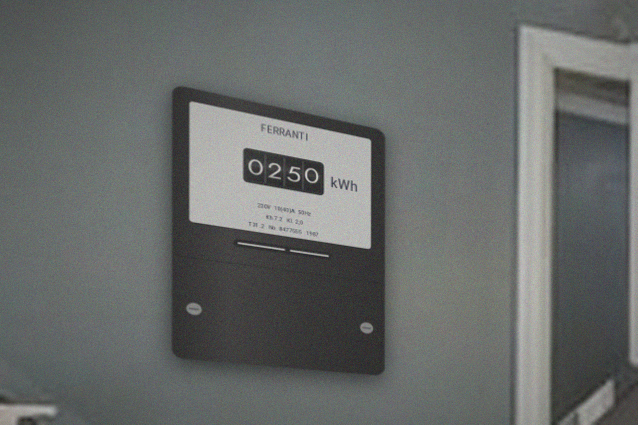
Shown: 250 kWh
